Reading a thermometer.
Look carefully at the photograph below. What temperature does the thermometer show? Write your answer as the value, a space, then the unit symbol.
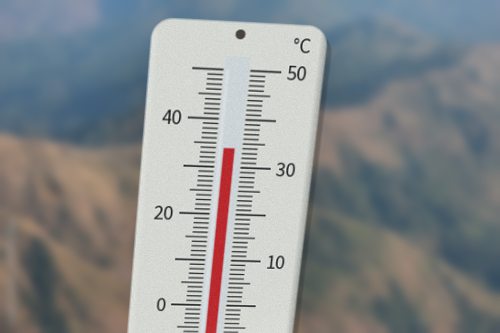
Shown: 34 °C
